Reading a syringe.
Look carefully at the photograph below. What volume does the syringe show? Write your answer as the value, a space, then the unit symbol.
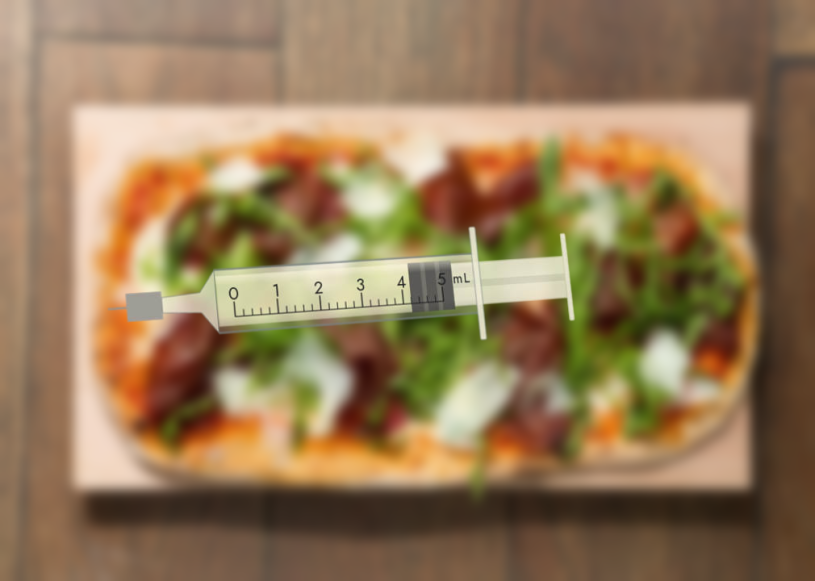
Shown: 4.2 mL
